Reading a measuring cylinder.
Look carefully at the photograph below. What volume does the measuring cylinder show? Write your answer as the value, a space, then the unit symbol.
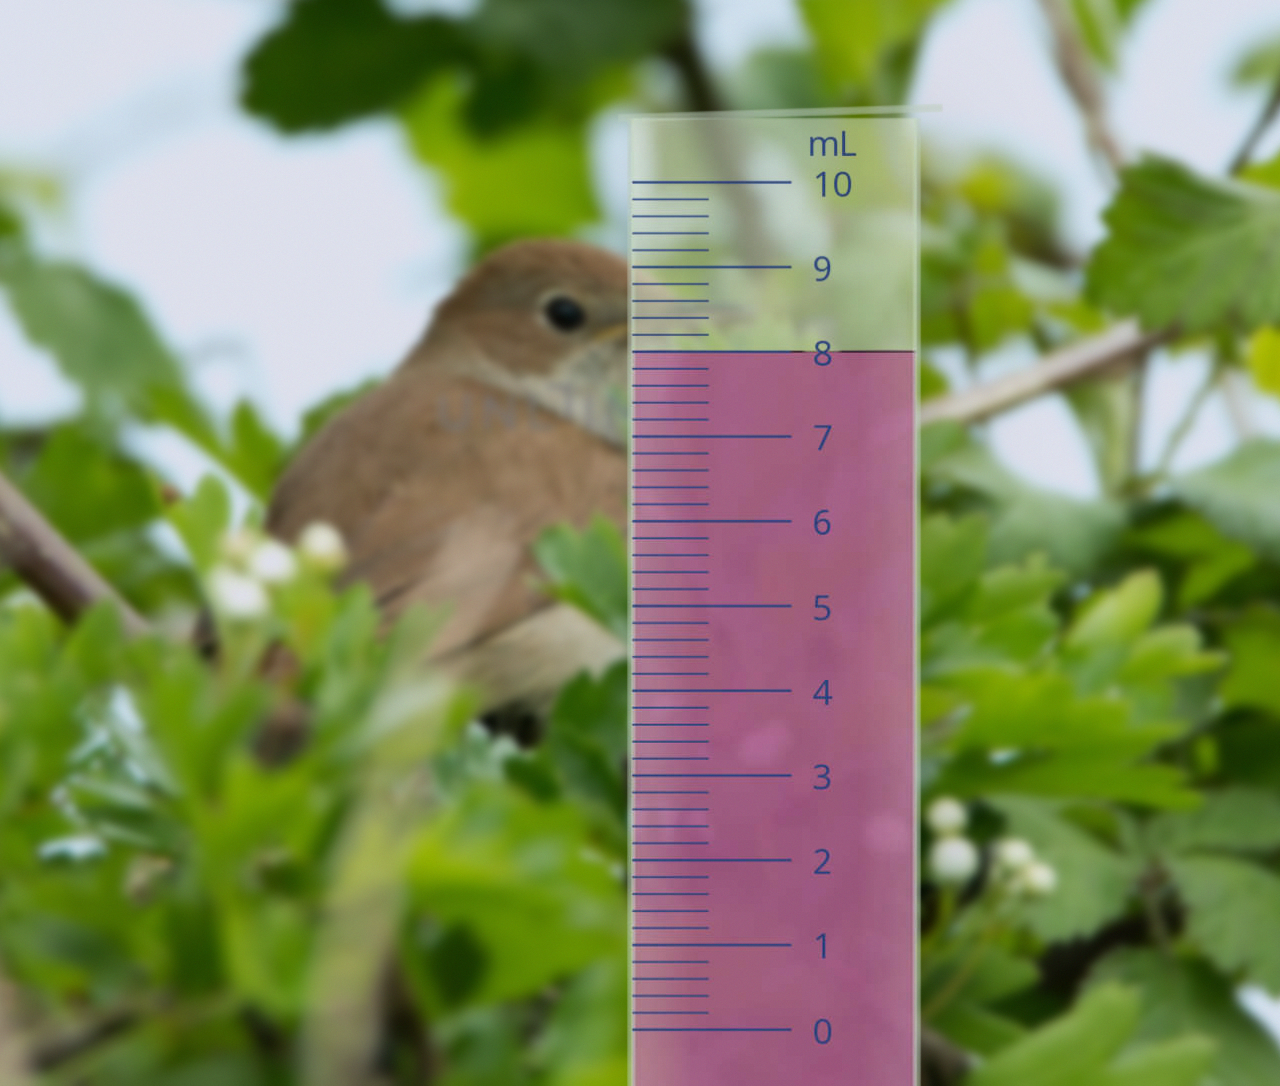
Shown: 8 mL
